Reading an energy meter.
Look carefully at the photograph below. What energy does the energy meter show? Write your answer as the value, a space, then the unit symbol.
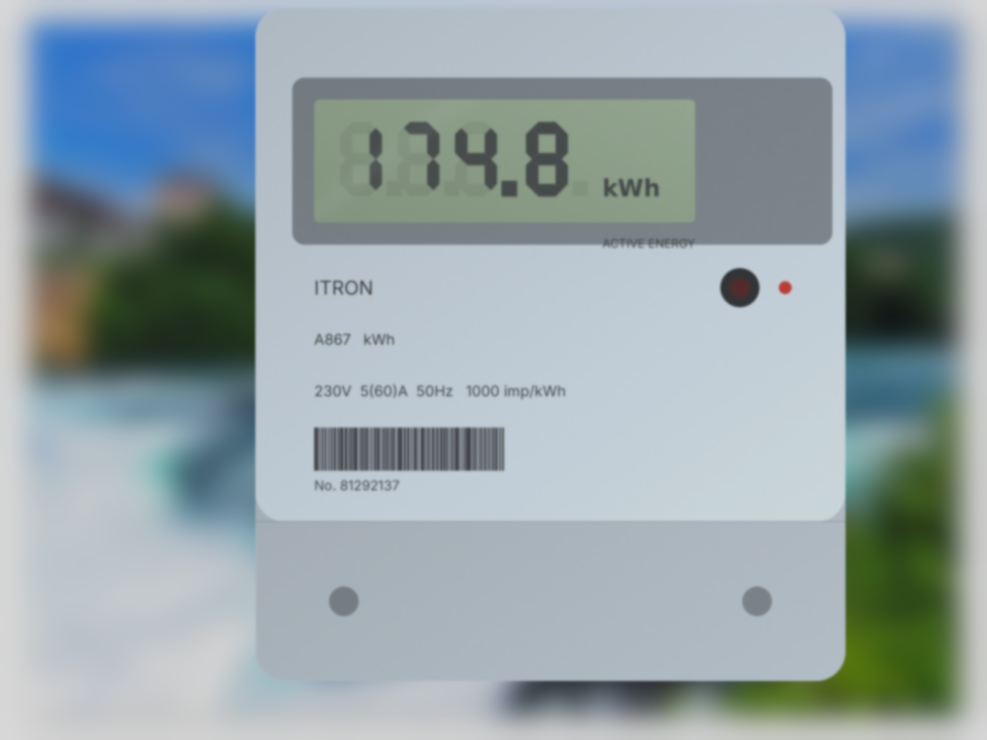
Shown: 174.8 kWh
